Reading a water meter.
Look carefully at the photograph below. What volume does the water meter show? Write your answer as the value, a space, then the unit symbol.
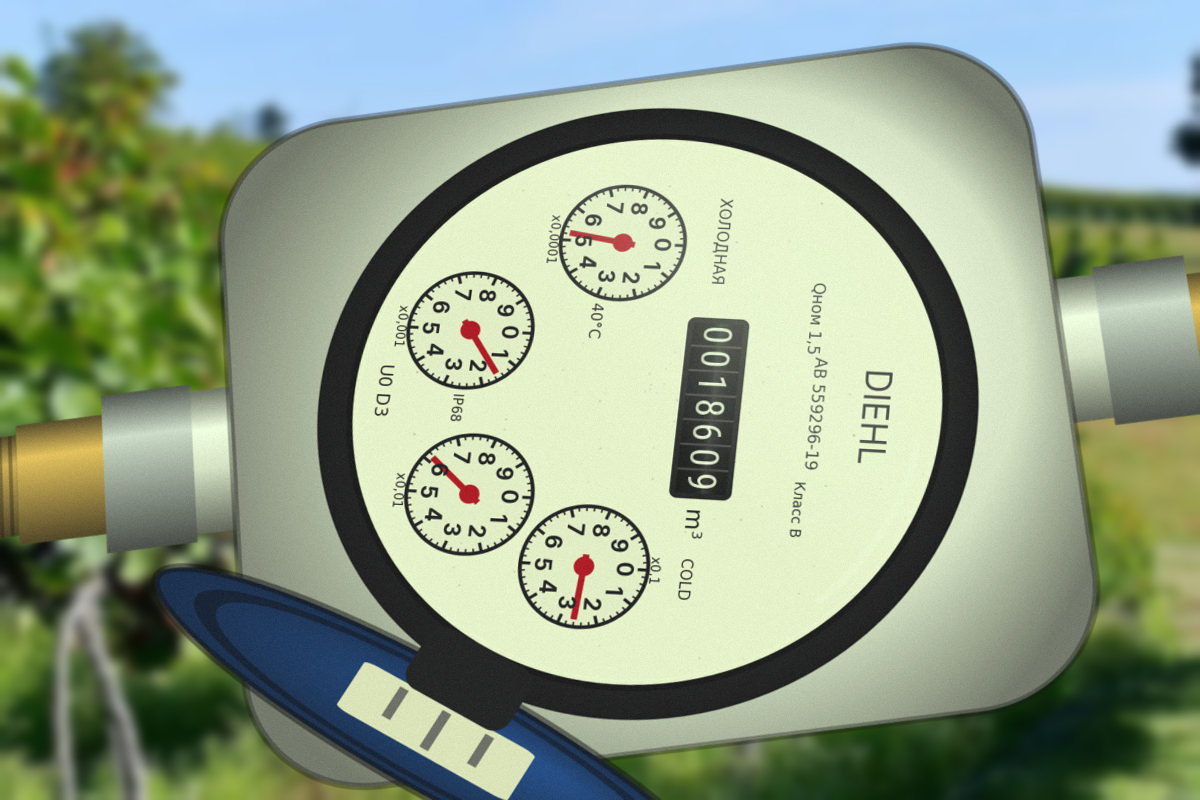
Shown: 18609.2615 m³
